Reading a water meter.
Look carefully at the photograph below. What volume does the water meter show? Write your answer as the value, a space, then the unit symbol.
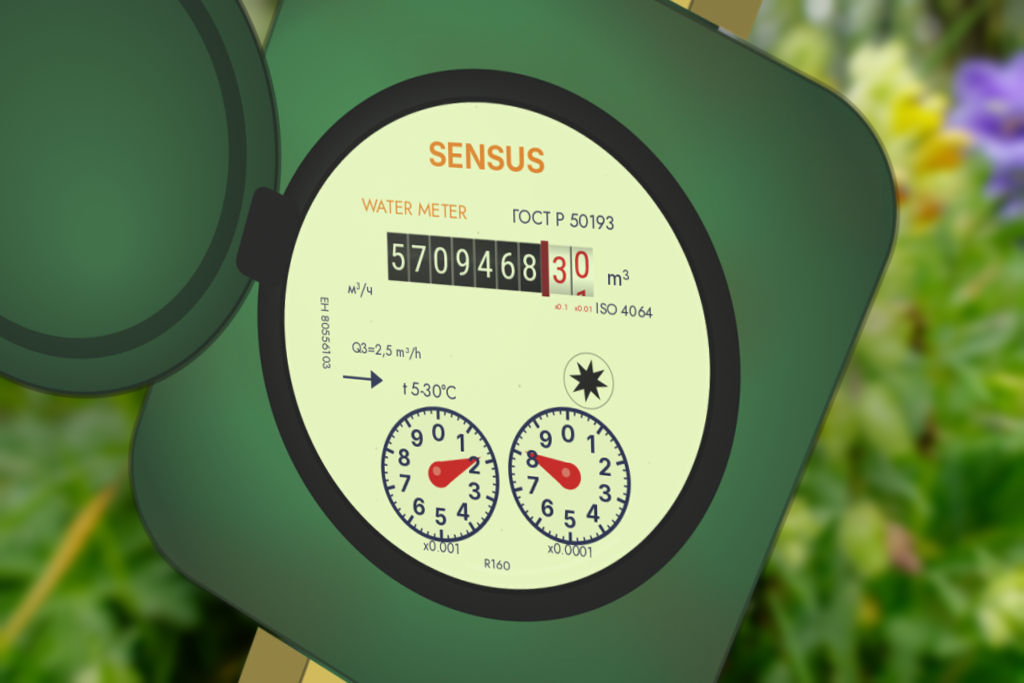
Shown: 5709468.3018 m³
